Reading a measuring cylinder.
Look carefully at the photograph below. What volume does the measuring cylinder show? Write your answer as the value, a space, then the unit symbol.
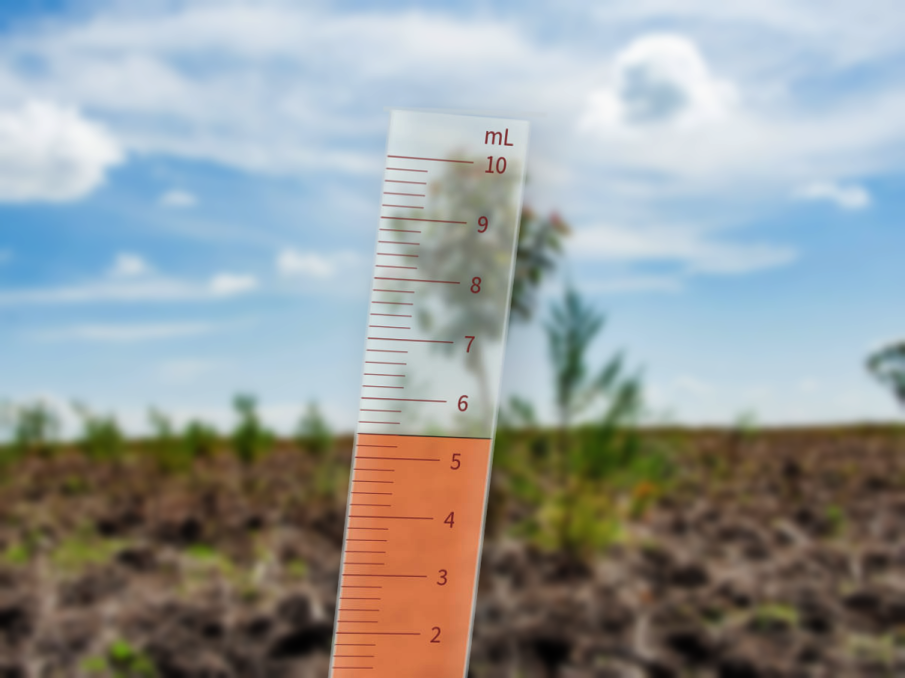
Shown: 5.4 mL
